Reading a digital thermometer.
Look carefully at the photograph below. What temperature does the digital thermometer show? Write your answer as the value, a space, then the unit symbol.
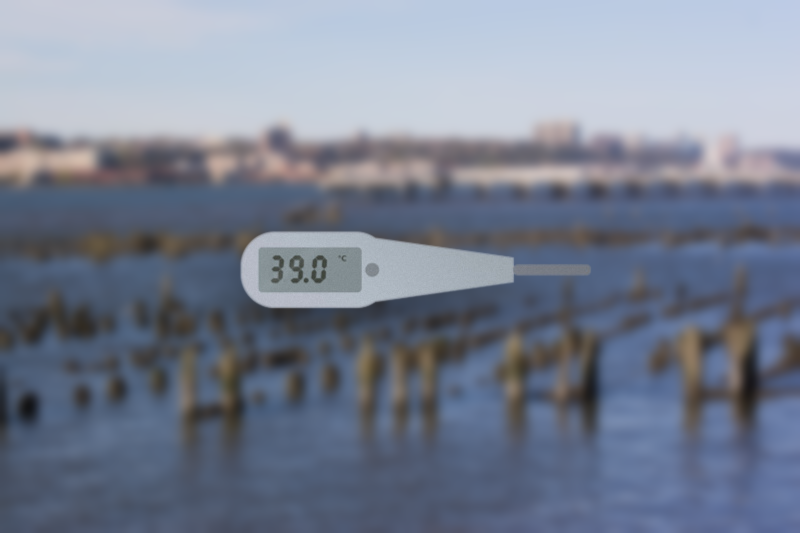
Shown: 39.0 °C
